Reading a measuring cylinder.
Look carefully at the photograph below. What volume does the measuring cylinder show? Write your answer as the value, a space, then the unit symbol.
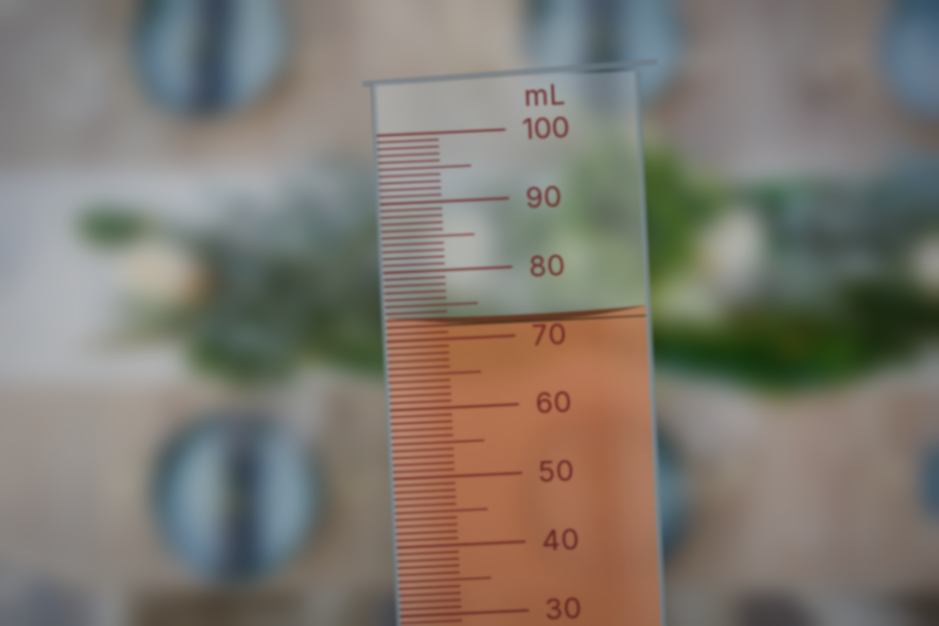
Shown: 72 mL
